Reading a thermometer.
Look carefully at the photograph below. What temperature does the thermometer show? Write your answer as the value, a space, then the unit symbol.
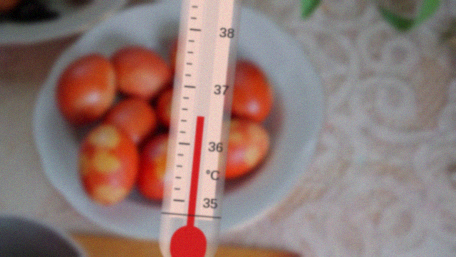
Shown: 36.5 °C
